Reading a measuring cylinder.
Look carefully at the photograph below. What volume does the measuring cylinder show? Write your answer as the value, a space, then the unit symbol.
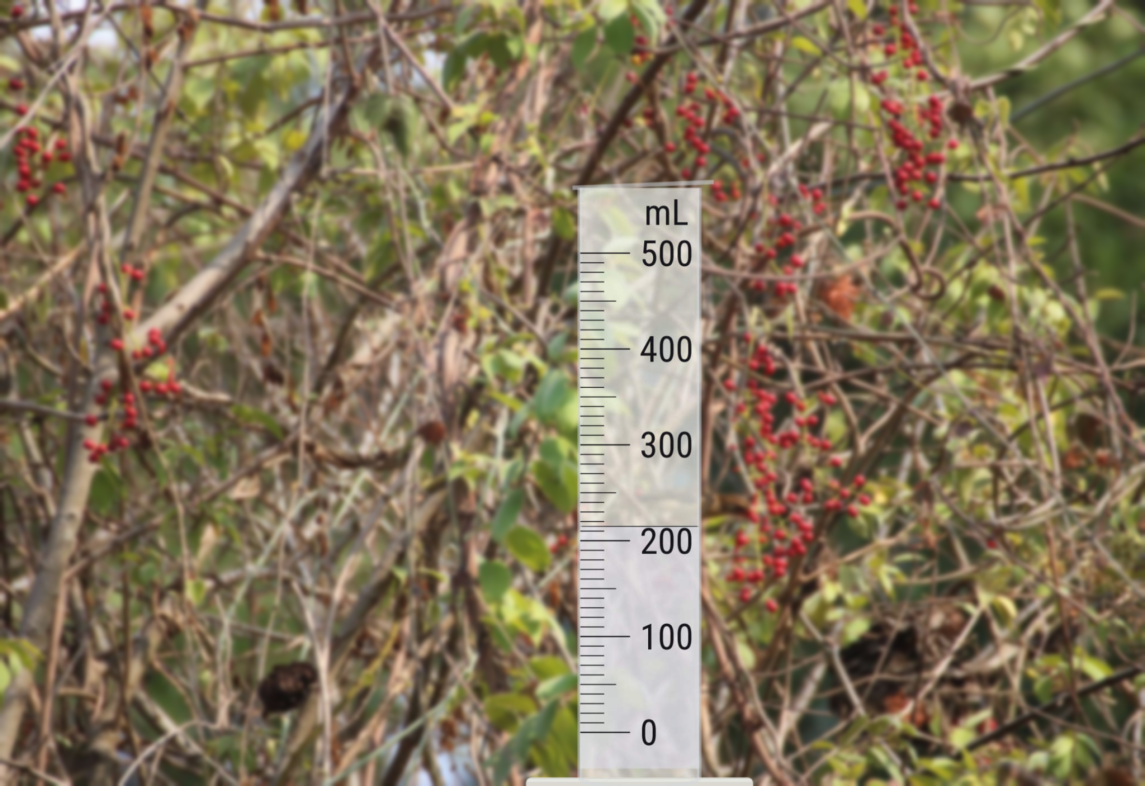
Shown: 215 mL
